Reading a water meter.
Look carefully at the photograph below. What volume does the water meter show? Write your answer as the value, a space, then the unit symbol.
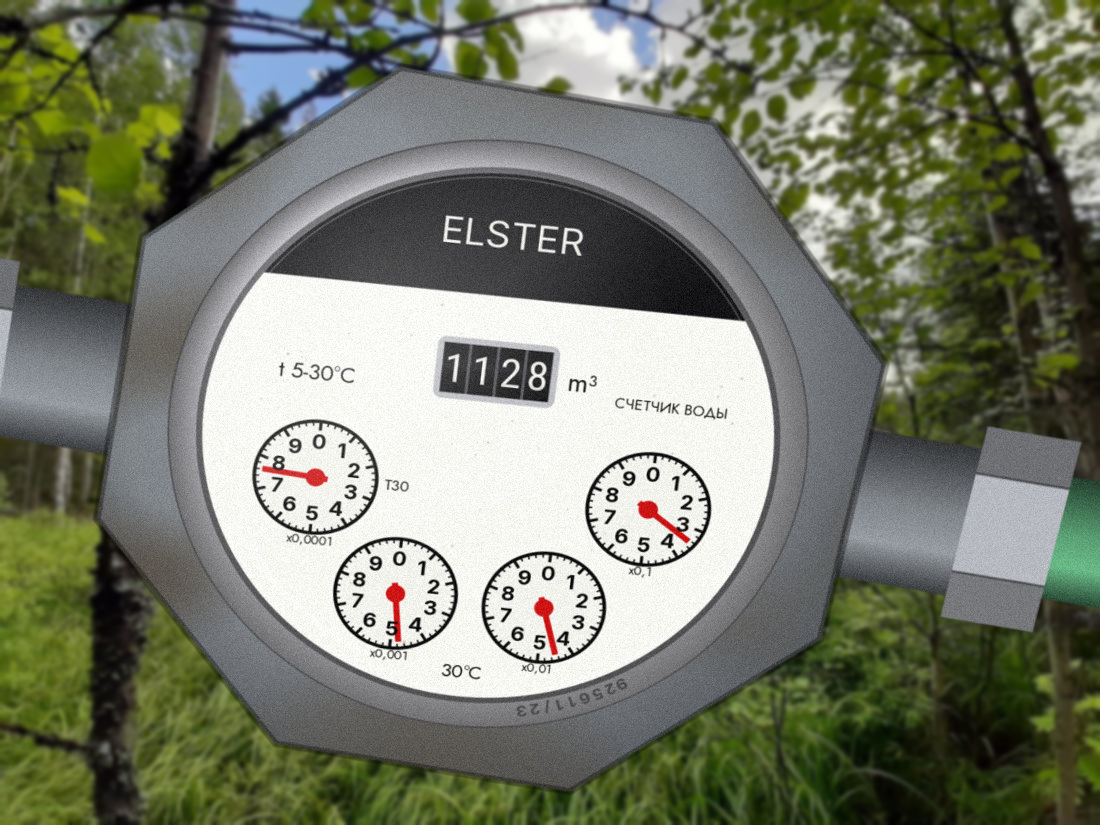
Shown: 1128.3447 m³
